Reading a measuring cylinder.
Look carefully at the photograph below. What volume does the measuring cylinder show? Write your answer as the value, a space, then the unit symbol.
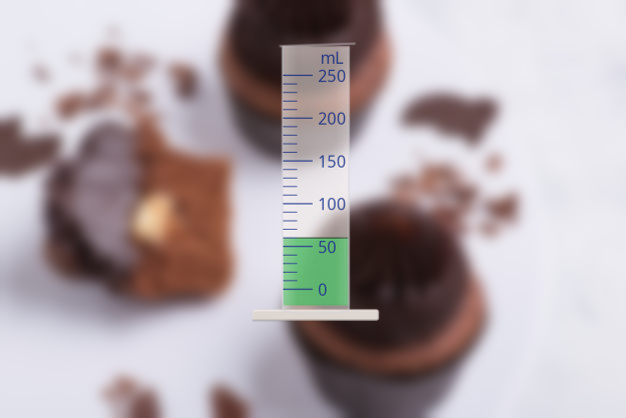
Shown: 60 mL
